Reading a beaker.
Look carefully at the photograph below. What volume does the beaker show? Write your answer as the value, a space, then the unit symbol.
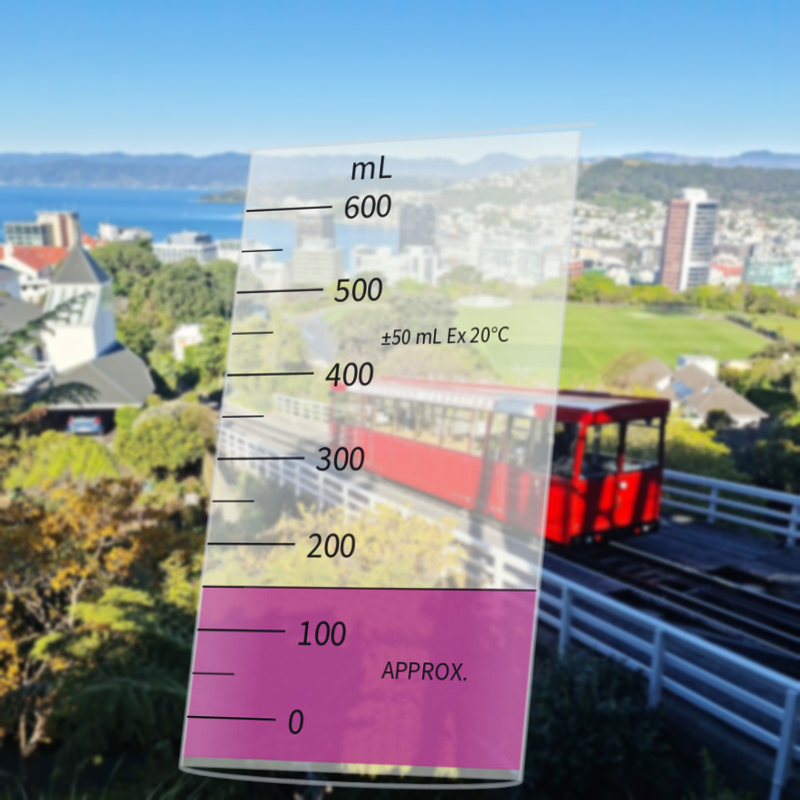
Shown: 150 mL
